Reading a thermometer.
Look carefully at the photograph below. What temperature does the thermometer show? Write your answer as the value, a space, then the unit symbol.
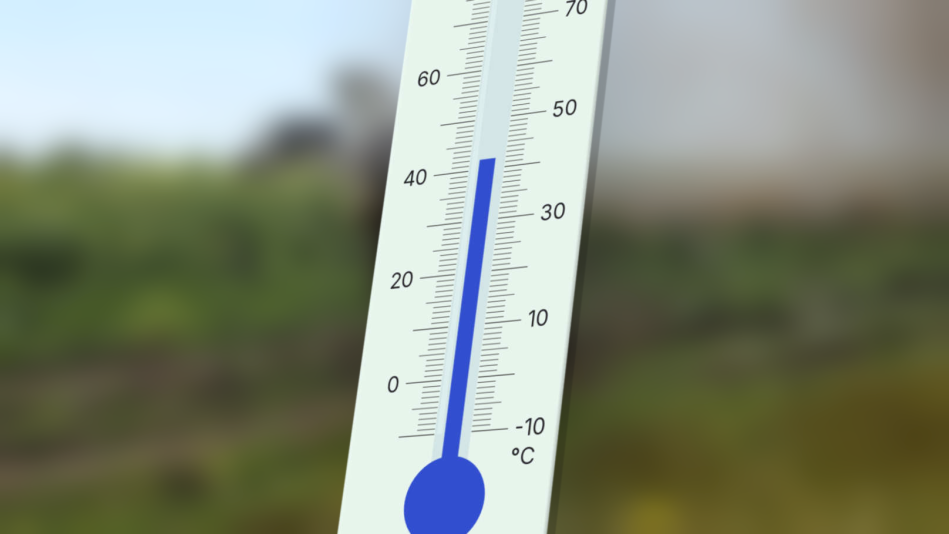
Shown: 42 °C
